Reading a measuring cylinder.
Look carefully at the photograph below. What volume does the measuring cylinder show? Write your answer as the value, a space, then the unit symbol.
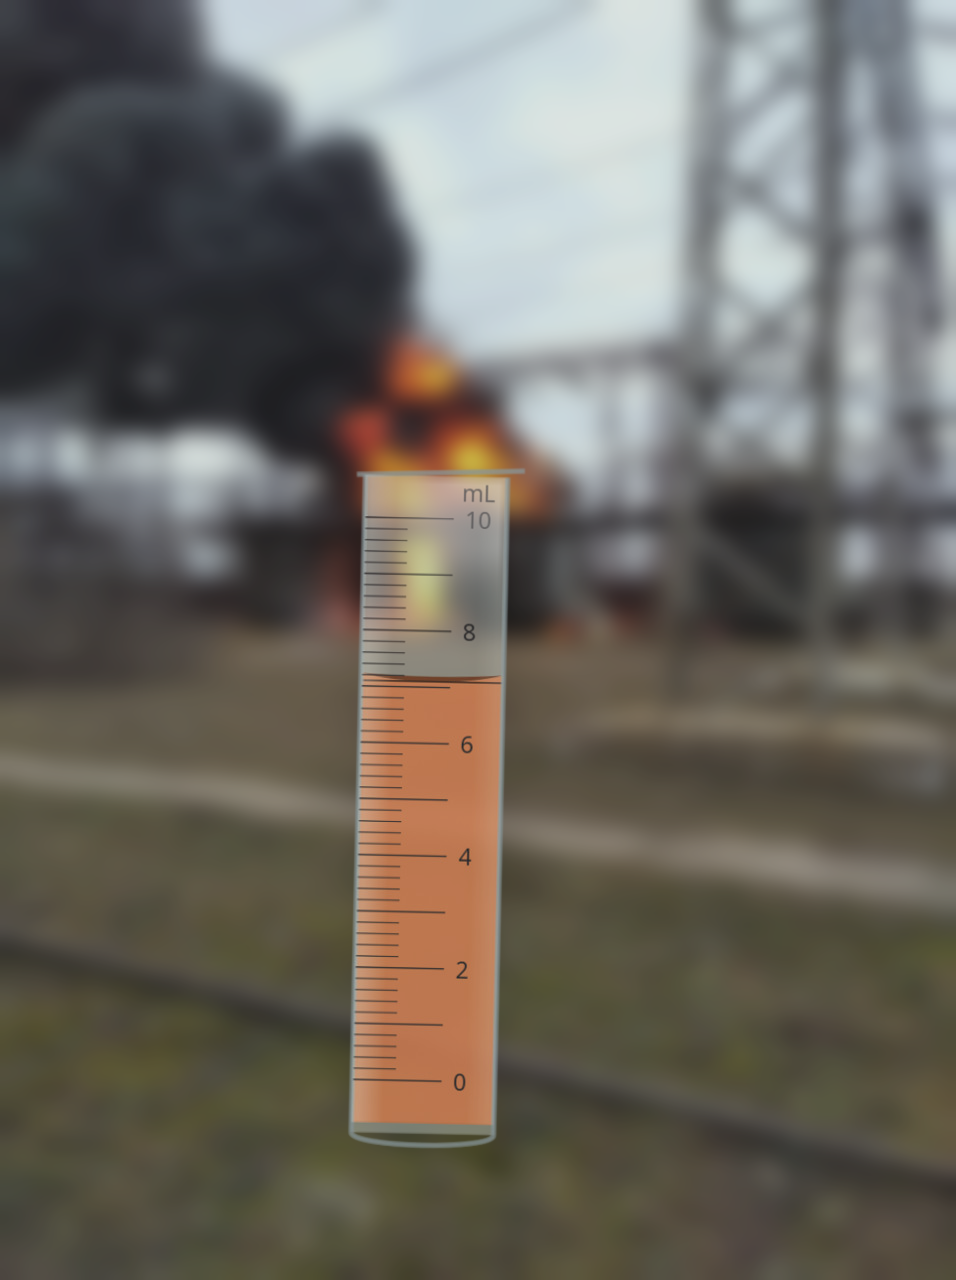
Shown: 7.1 mL
